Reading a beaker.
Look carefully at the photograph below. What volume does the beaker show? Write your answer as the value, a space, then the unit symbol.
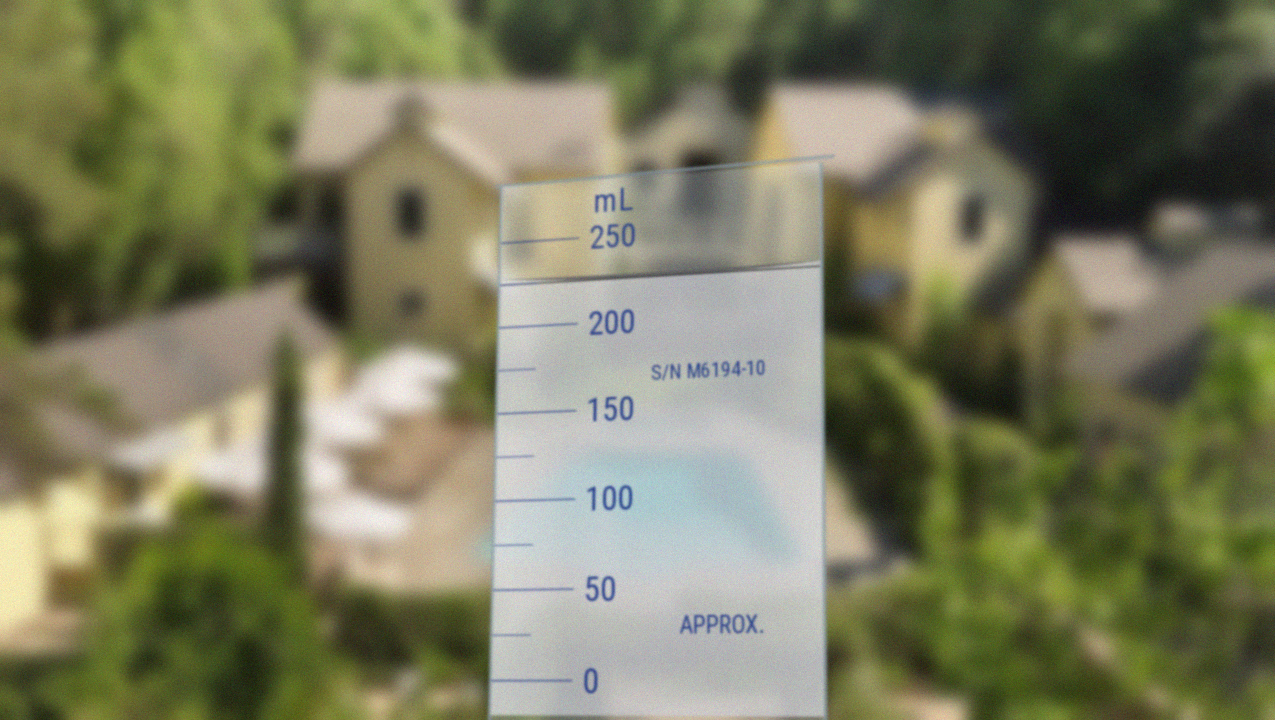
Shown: 225 mL
